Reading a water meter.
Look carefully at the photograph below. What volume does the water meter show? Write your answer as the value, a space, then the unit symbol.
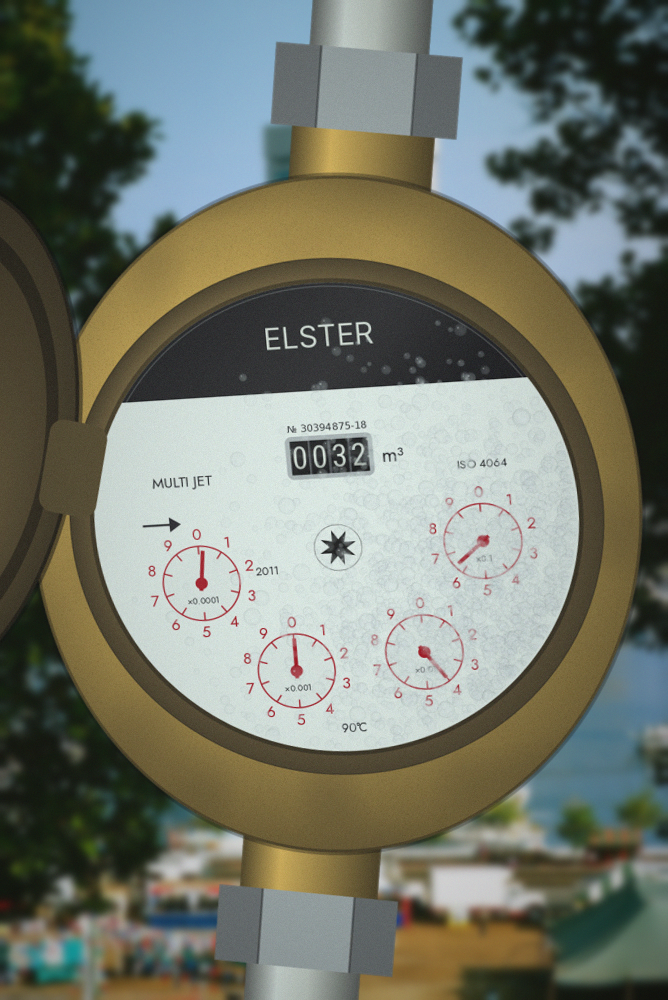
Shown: 32.6400 m³
